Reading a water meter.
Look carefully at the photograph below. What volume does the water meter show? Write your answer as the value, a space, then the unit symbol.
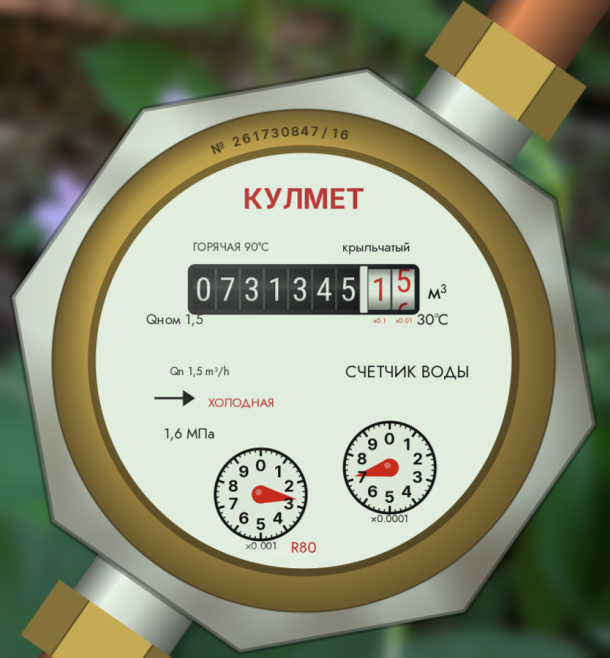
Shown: 731345.1527 m³
